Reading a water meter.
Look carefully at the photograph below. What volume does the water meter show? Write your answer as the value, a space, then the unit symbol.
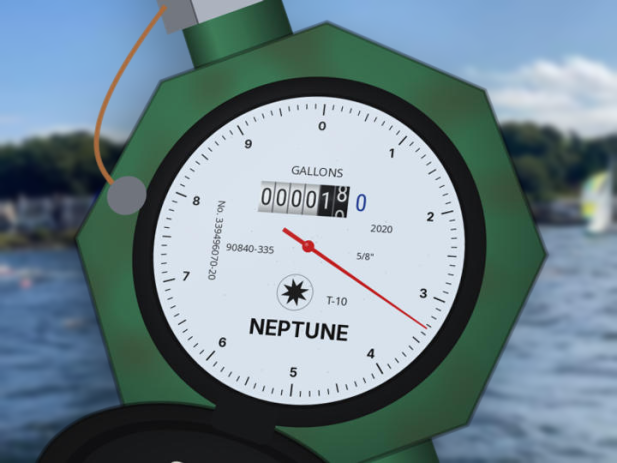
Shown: 183.3 gal
